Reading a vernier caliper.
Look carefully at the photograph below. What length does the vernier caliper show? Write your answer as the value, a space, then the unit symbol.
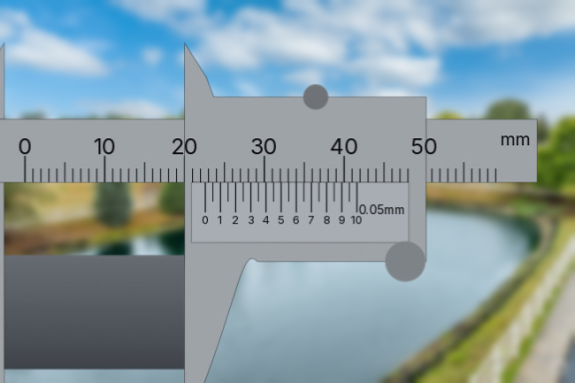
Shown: 22.6 mm
